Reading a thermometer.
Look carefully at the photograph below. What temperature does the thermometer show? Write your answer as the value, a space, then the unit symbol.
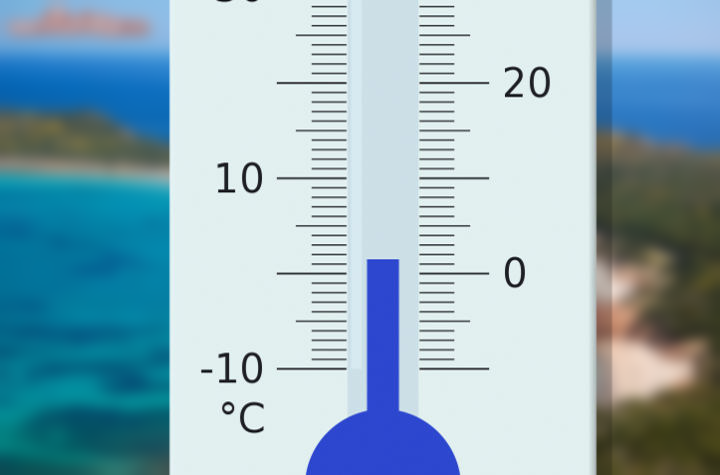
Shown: 1.5 °C
